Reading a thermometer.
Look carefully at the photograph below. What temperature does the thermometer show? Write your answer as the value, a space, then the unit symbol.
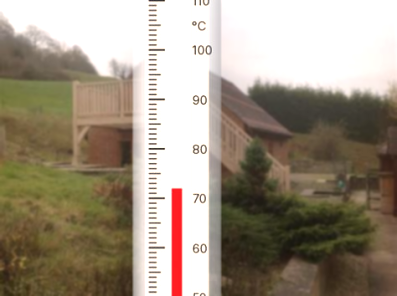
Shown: 72 °C
